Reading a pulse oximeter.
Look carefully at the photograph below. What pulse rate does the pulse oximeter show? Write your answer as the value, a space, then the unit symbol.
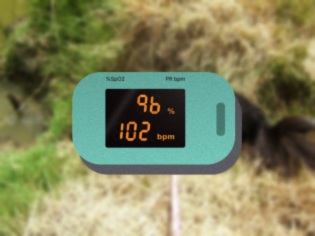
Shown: 102 bpm
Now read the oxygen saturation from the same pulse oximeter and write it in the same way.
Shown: 96 %
